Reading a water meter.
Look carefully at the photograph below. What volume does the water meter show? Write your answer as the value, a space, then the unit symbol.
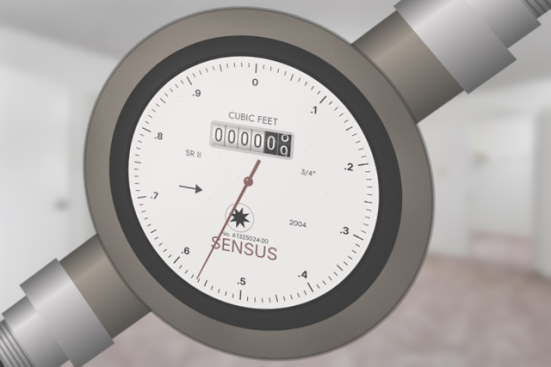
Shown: 8.56 ft³
